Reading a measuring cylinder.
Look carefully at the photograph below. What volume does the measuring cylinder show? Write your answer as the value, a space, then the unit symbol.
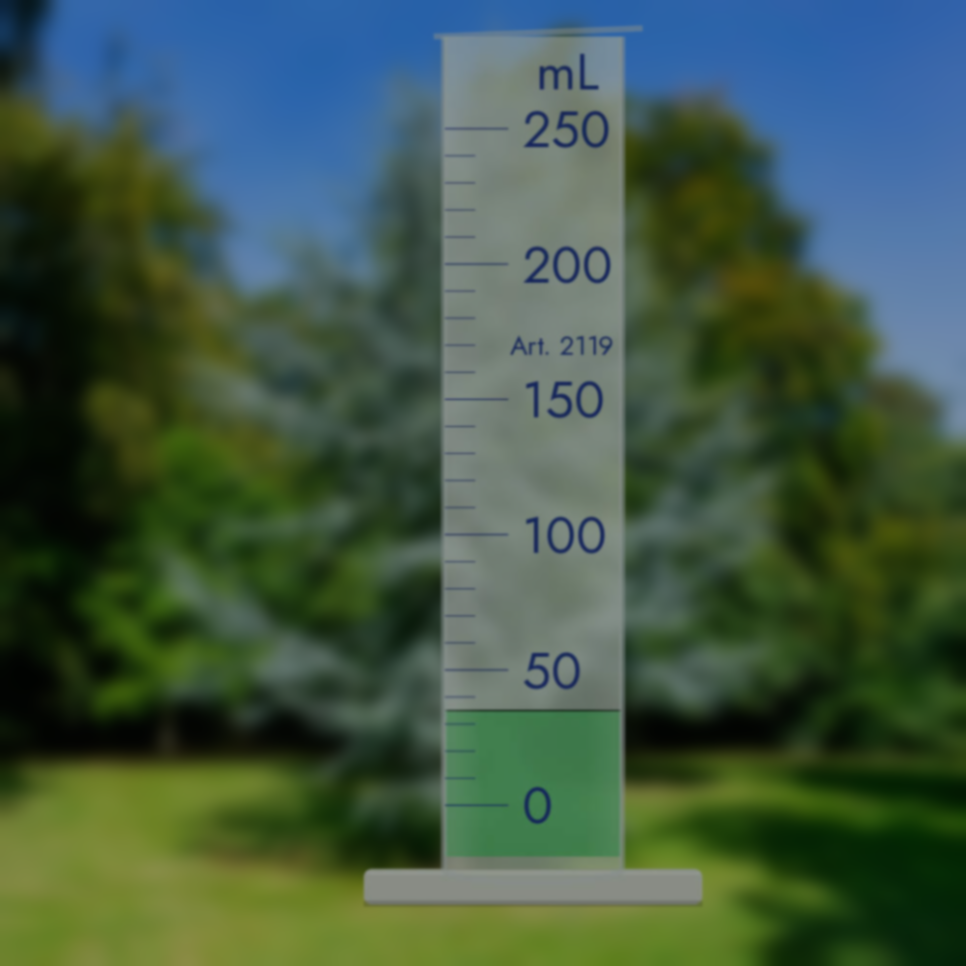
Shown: 35 mL
